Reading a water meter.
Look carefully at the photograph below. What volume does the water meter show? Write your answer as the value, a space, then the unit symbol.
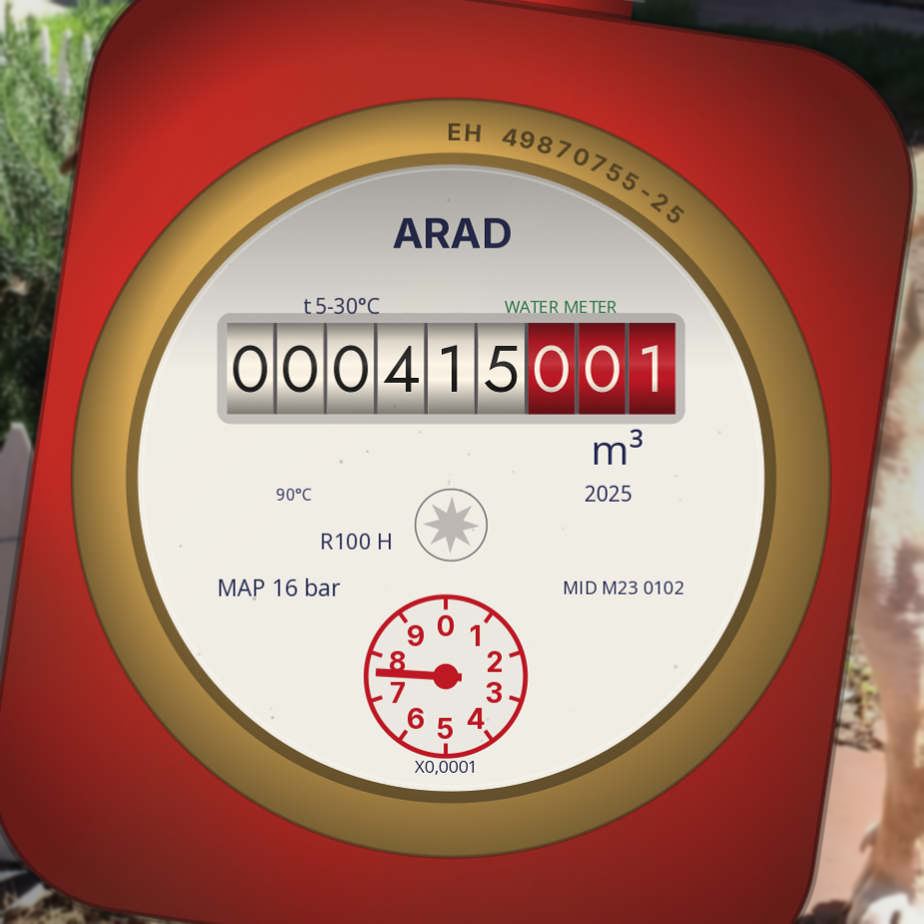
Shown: 415.0017 m³
